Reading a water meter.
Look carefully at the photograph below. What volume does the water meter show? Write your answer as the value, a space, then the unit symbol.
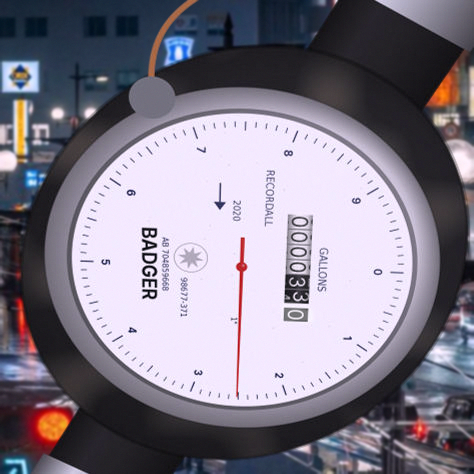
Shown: 332.5 gal
